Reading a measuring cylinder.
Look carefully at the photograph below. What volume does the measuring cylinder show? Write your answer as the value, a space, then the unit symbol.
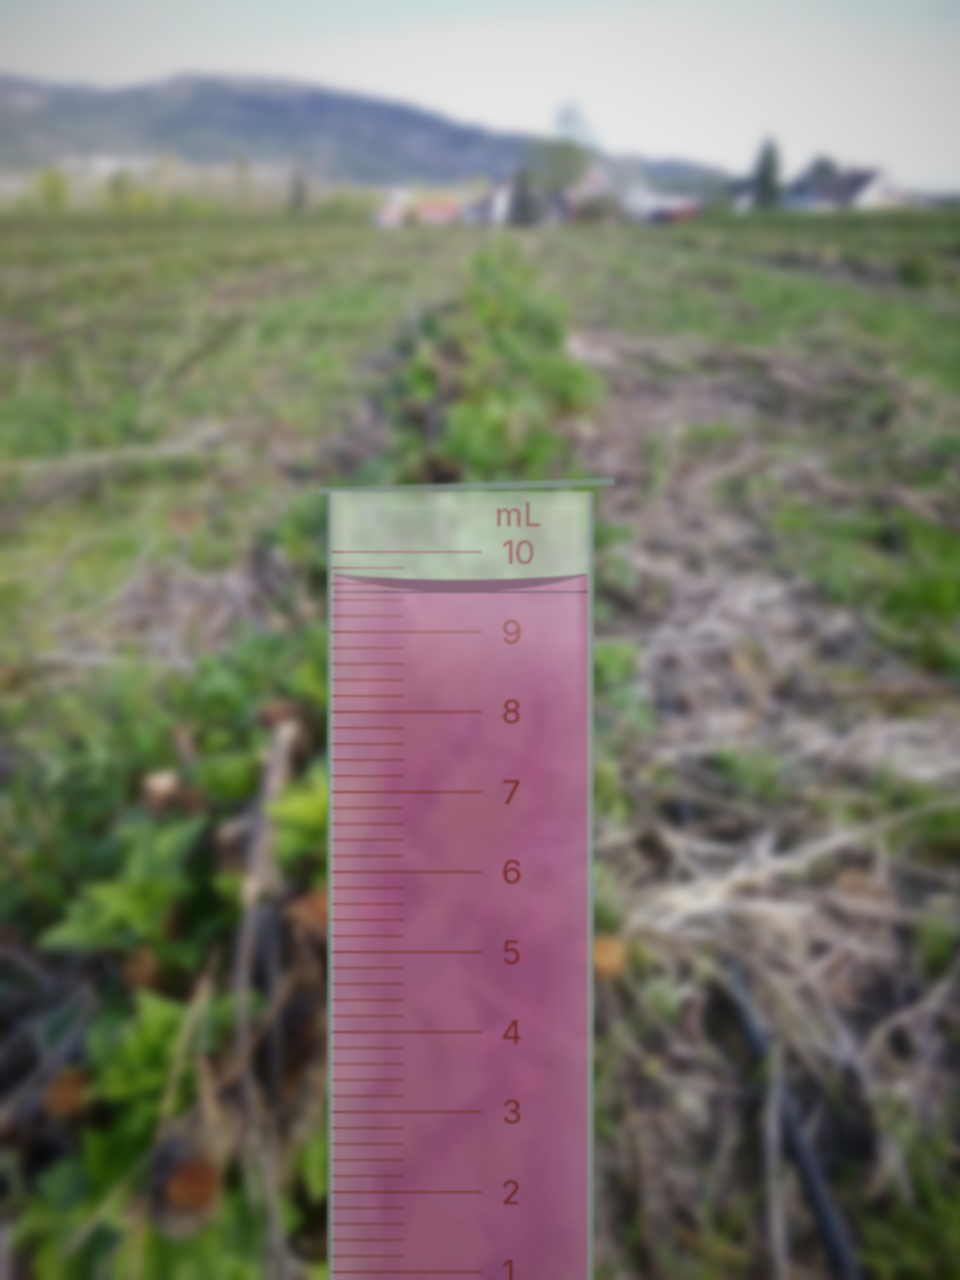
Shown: 9.5 mL
